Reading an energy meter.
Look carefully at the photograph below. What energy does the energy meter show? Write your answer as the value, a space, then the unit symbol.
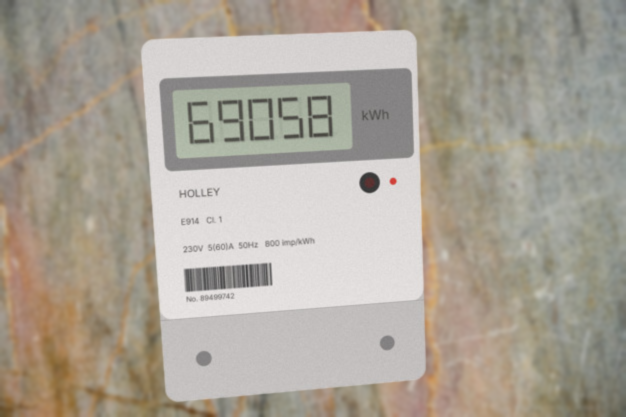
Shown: 69058 kWh
